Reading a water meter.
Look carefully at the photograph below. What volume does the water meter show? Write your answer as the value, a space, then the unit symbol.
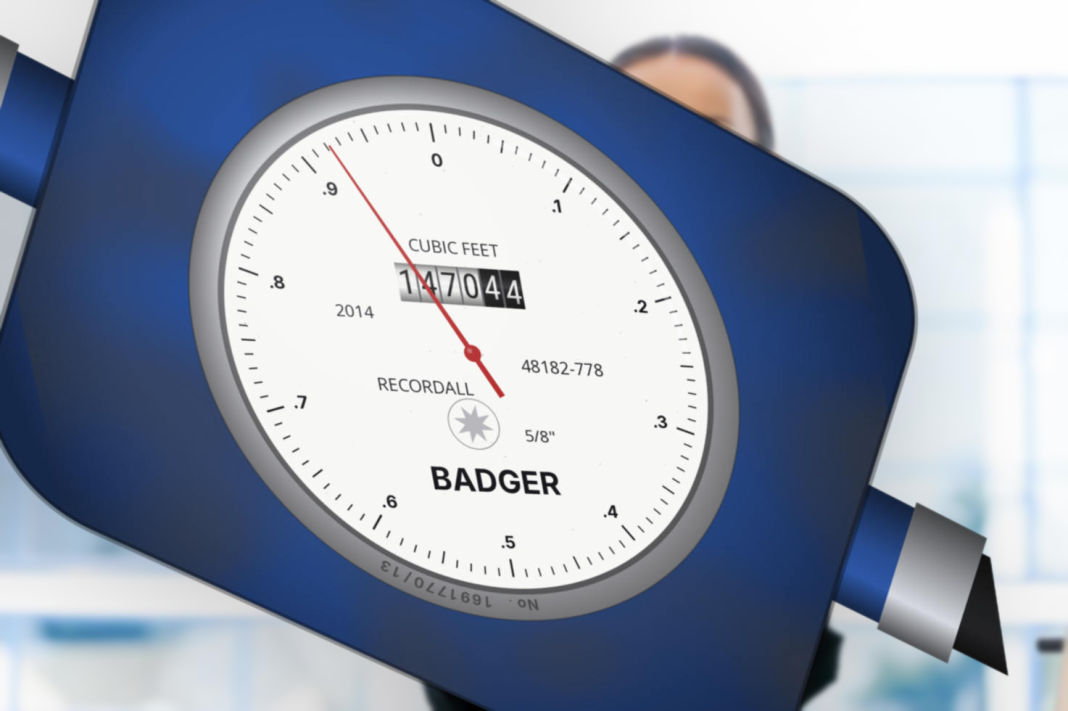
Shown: 147043.92 ft³
